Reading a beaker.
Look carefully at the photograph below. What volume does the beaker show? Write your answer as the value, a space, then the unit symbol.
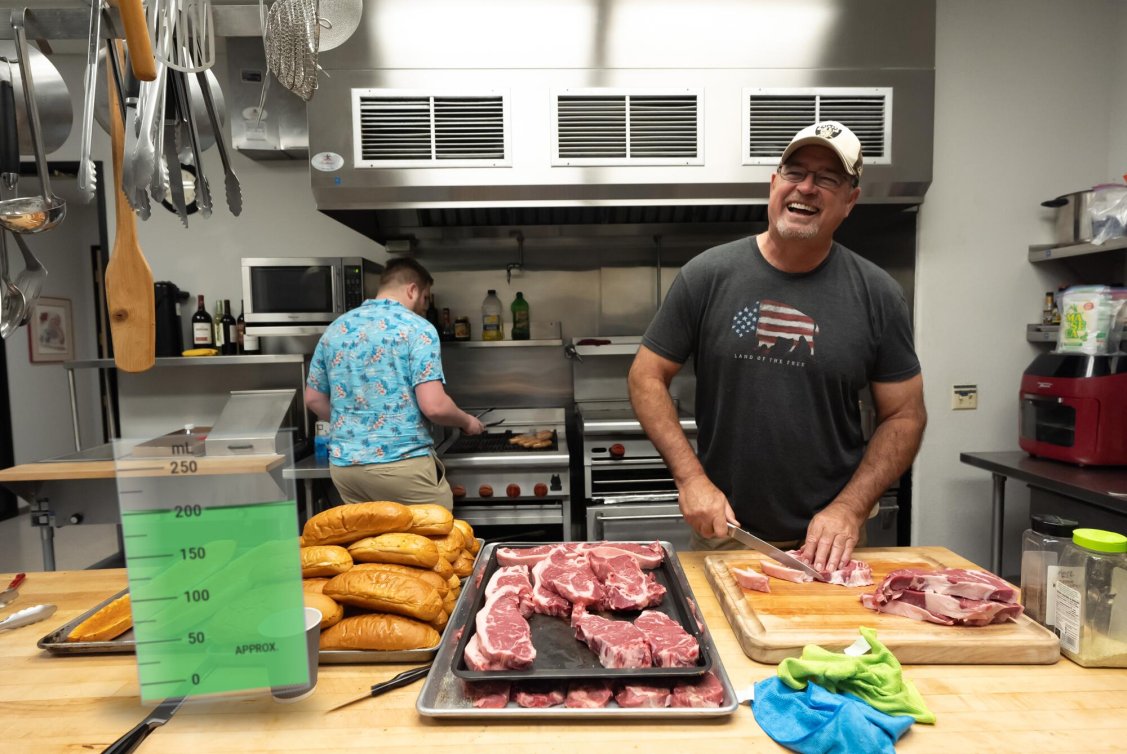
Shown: 200 mL
